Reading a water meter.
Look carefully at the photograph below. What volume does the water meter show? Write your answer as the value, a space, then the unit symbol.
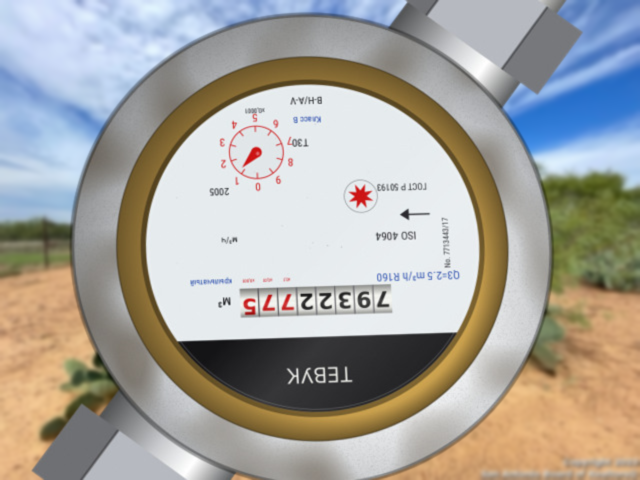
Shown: 79322.7751 m³
